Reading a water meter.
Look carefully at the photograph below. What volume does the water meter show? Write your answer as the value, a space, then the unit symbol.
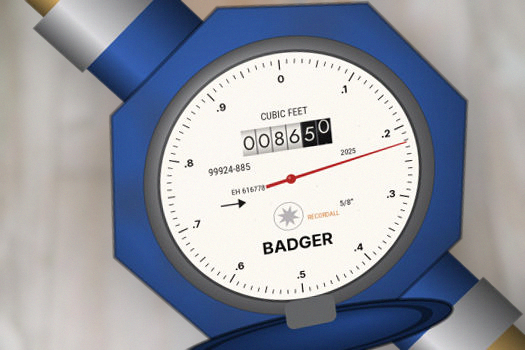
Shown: 8650.22 ft³
